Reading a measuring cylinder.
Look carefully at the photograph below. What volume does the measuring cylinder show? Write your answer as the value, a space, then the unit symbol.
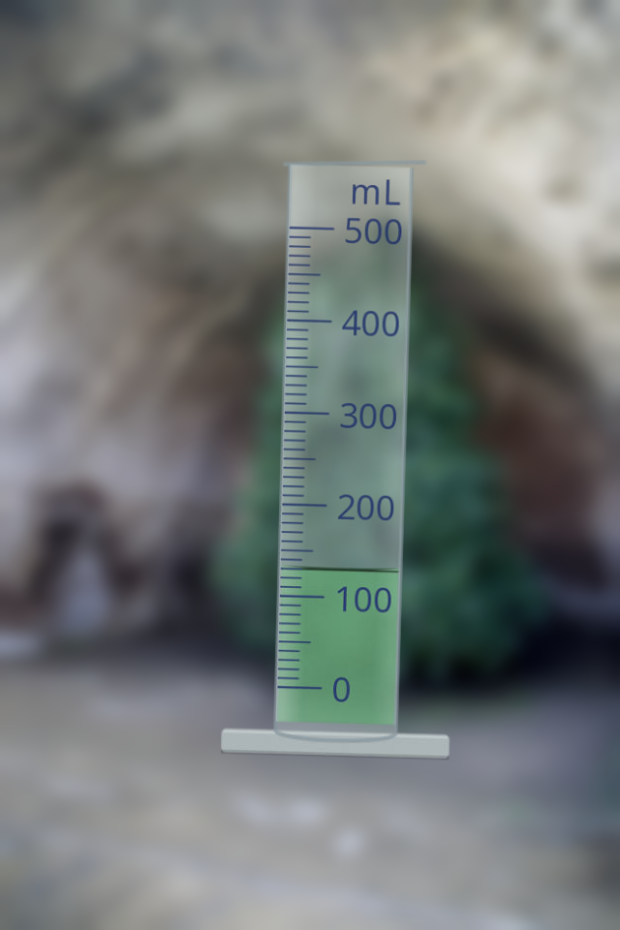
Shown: 130 mL
